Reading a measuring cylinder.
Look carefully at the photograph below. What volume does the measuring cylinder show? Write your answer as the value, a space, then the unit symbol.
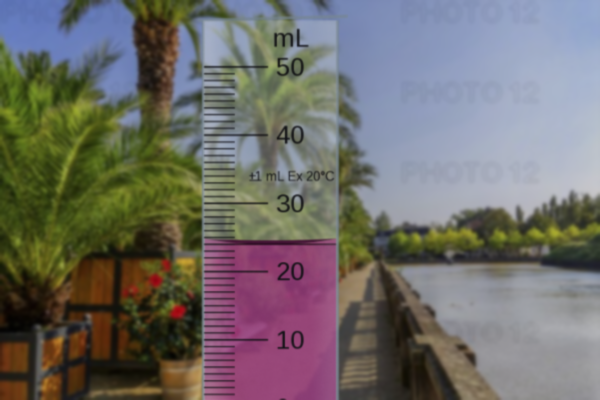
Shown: 24 mL
